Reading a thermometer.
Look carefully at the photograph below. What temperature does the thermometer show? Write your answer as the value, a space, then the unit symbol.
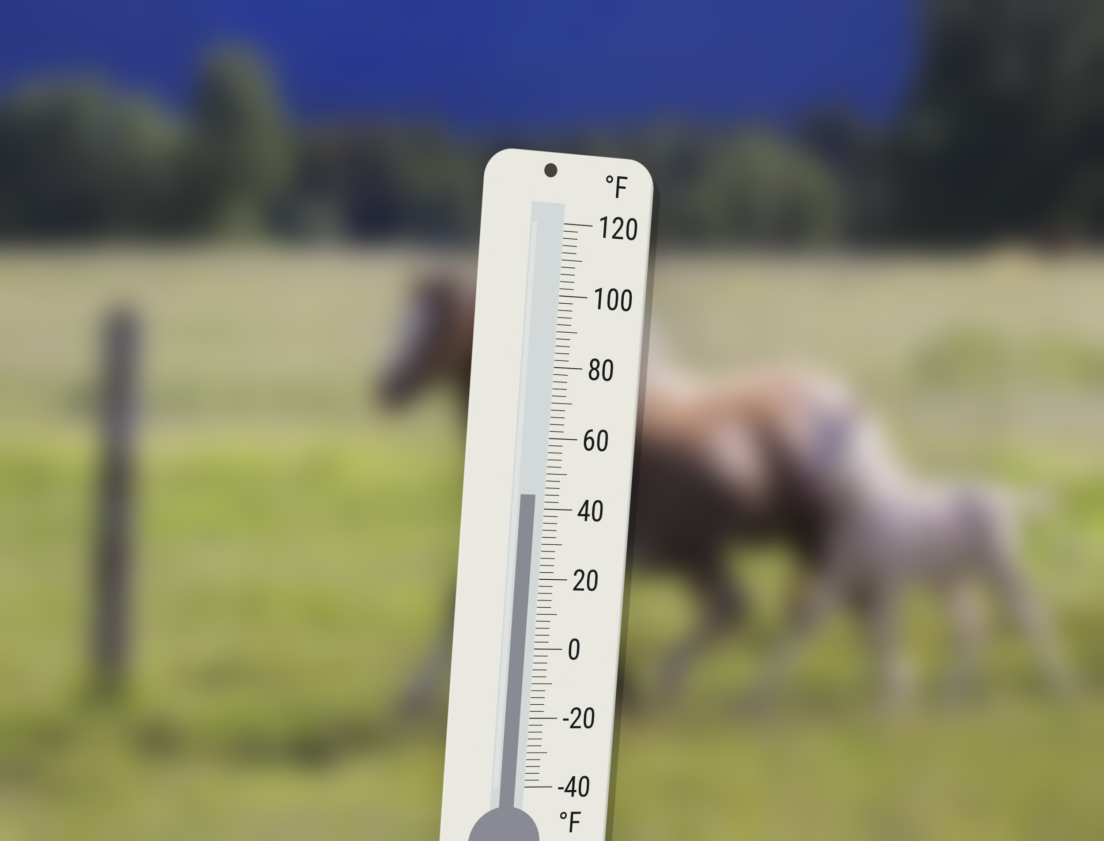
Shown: 44 °F
